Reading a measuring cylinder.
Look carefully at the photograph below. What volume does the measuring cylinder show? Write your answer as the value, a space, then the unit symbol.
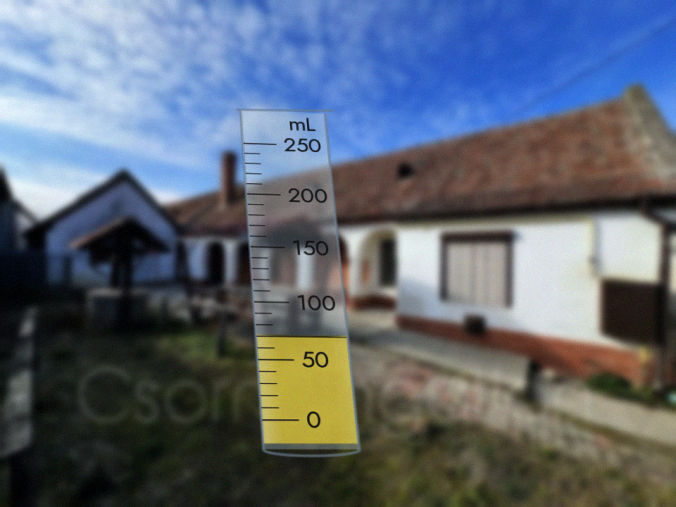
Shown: 70 mL
